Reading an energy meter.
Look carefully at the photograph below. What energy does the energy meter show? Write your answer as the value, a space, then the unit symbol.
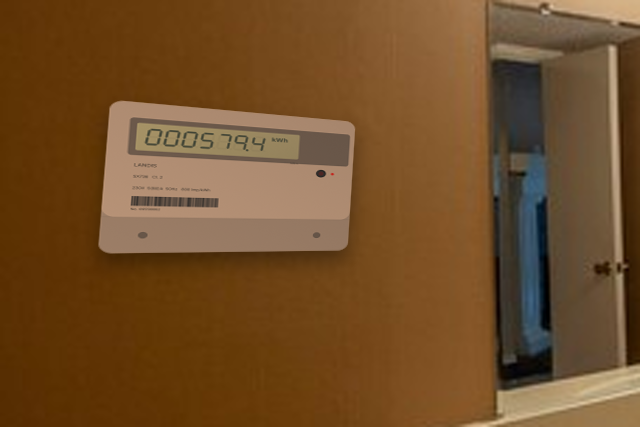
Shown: 579.4 kWh
